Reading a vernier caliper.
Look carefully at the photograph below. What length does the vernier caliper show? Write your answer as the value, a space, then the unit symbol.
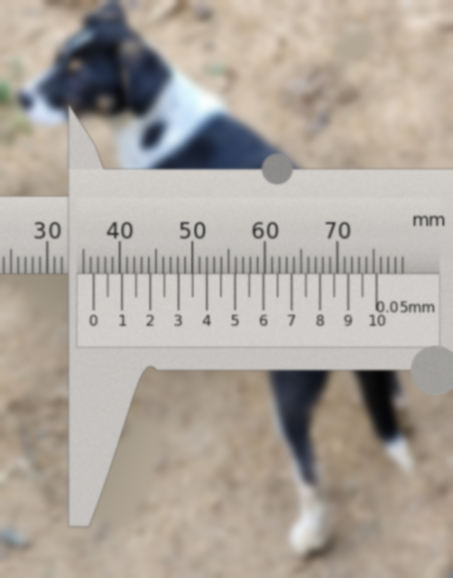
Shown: 36.4 mm
